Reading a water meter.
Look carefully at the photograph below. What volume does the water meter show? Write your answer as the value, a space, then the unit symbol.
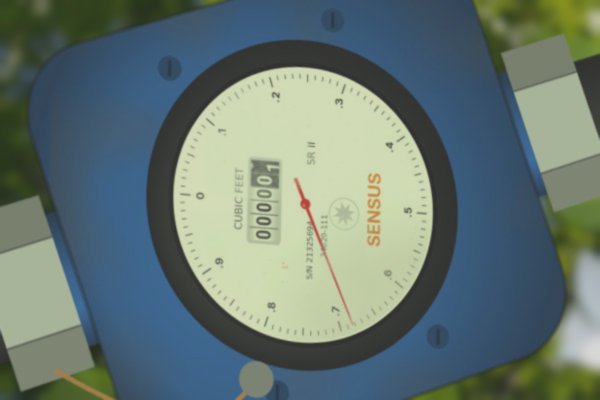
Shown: 0.68 ft³
